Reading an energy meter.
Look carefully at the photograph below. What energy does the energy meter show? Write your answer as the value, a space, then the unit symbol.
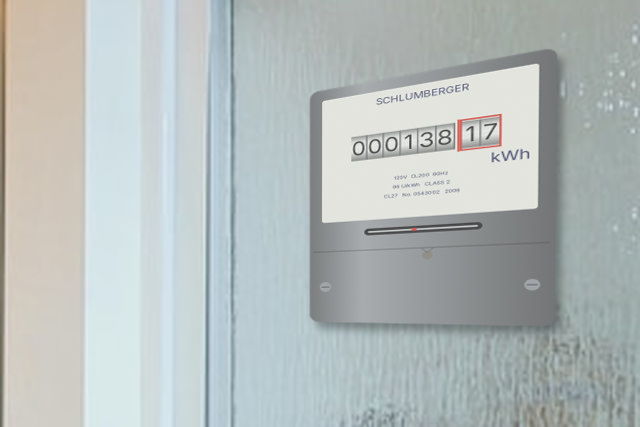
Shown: 138.17 kWh
